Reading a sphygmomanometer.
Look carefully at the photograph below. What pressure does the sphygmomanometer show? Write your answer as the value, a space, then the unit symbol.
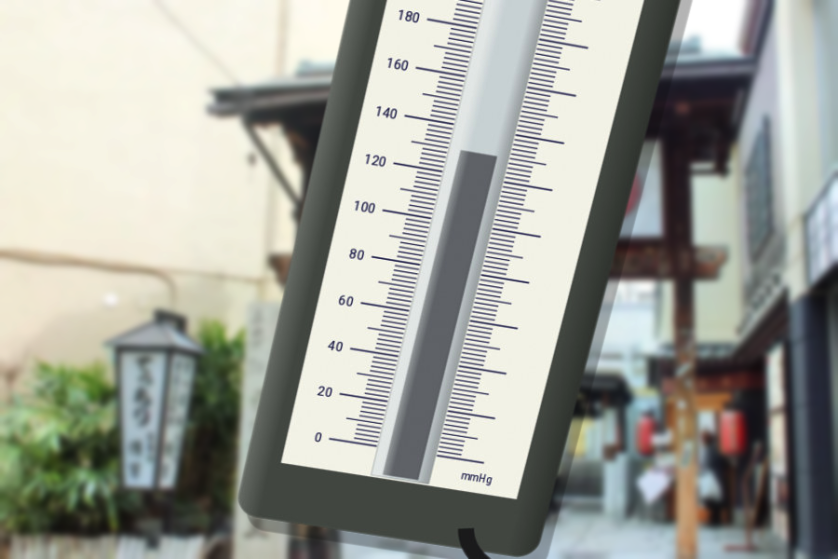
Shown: 130 mmHg
